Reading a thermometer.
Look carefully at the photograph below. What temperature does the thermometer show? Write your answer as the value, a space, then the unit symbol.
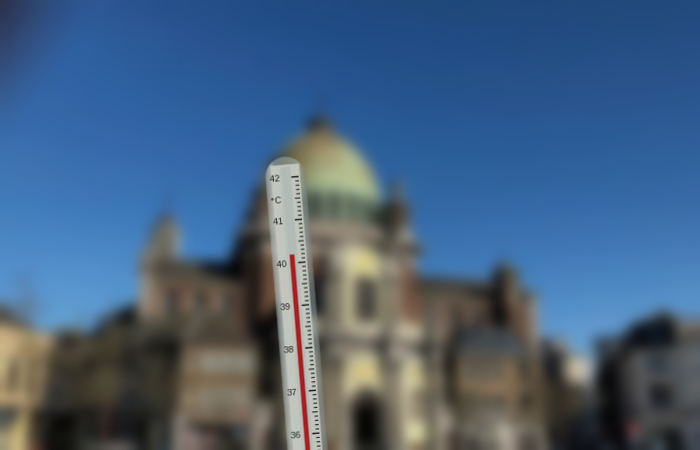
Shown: 40.2 °C
